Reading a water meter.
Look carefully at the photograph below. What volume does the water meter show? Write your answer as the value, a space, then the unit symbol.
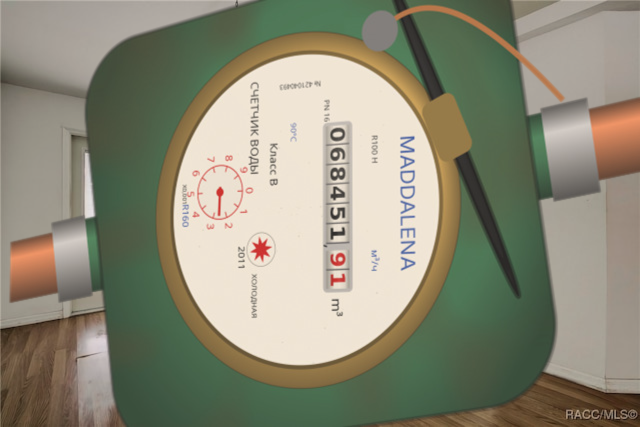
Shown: 68451.912 m³
